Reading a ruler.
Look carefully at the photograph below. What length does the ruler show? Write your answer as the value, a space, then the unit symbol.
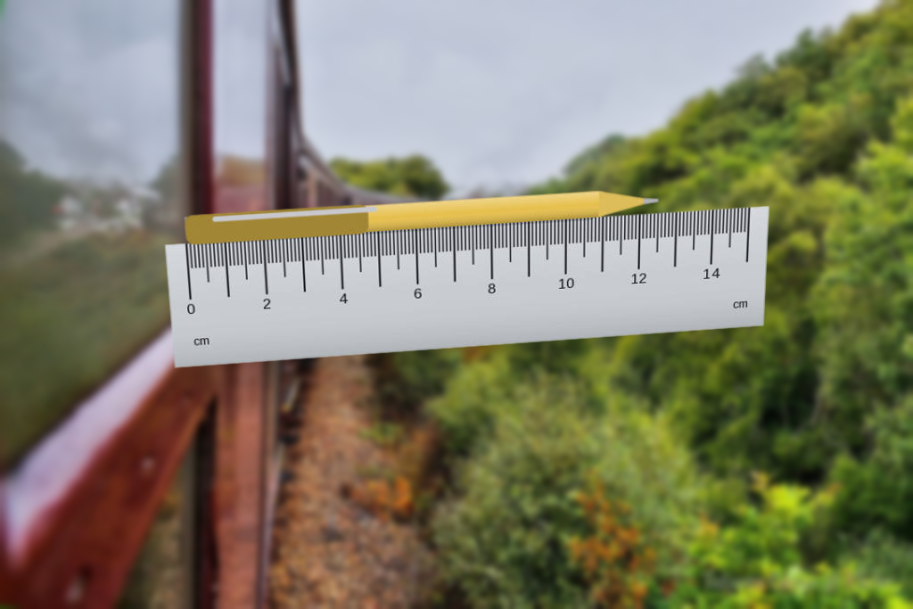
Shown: 12.5 cm
